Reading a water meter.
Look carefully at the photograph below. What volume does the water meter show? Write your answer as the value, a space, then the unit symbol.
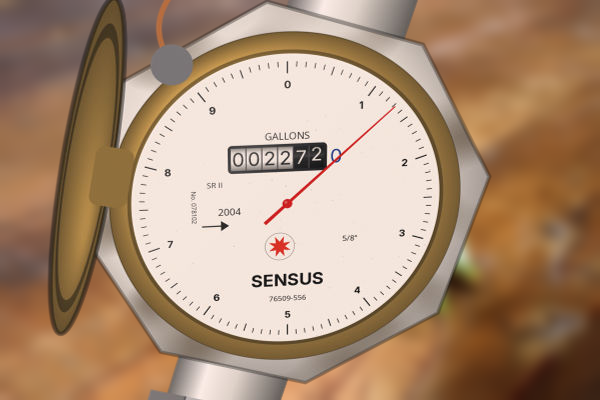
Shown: 22721.3 gal
